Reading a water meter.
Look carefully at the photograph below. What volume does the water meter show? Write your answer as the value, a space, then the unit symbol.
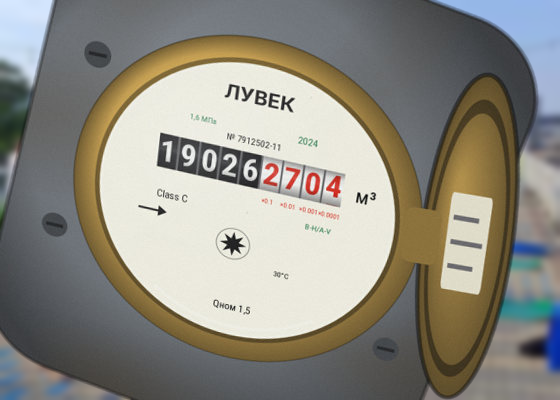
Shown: 19026.2704 m³
